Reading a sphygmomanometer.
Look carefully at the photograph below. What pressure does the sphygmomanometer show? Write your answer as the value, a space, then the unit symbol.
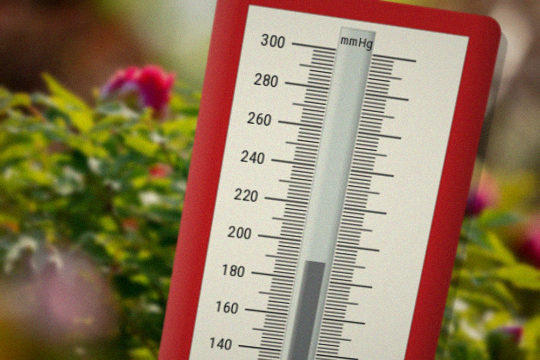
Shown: 190 mmHg
